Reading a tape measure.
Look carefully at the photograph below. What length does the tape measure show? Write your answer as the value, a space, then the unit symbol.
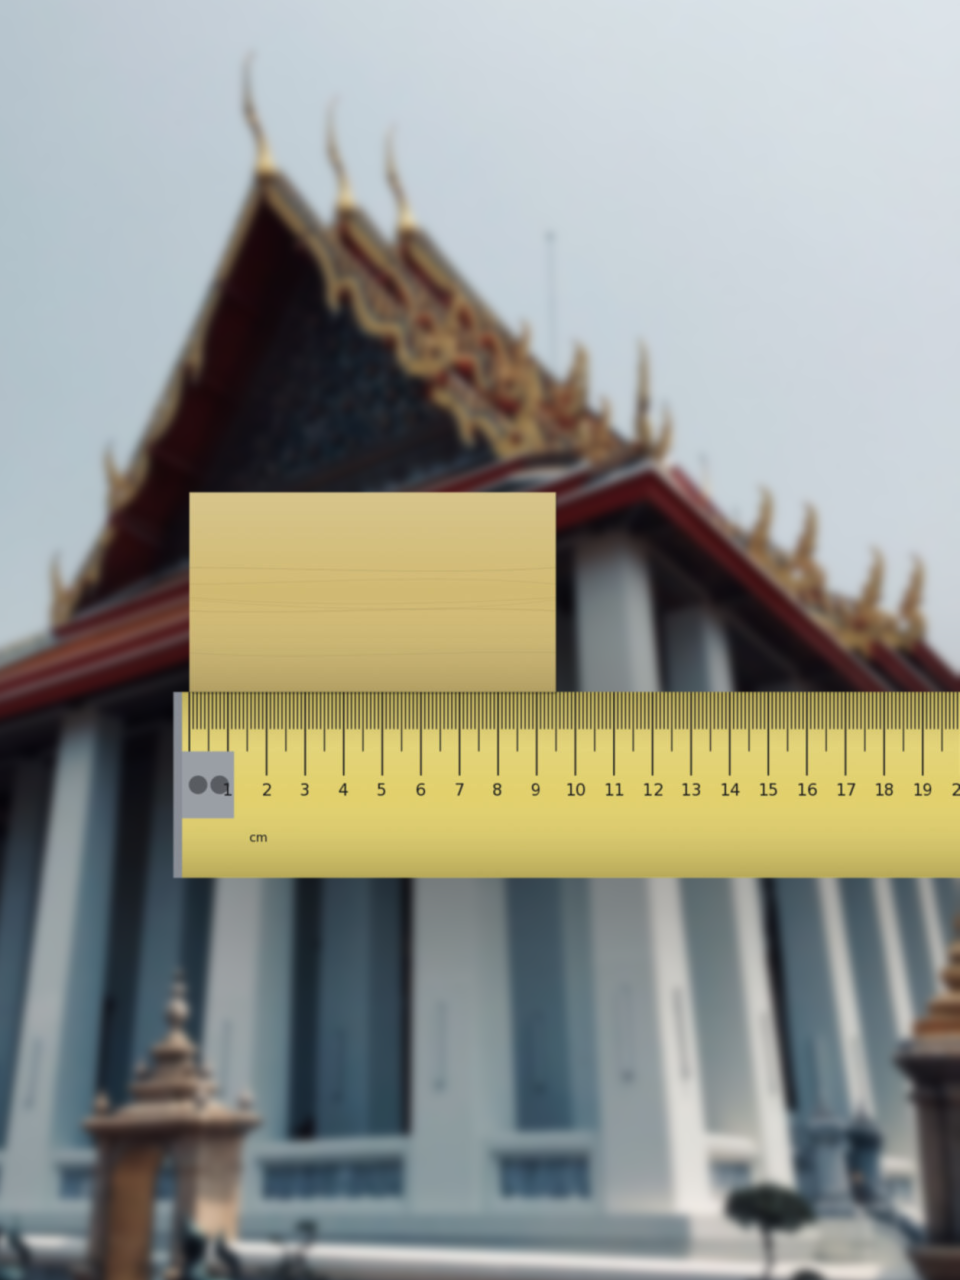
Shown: 9.5 cm
